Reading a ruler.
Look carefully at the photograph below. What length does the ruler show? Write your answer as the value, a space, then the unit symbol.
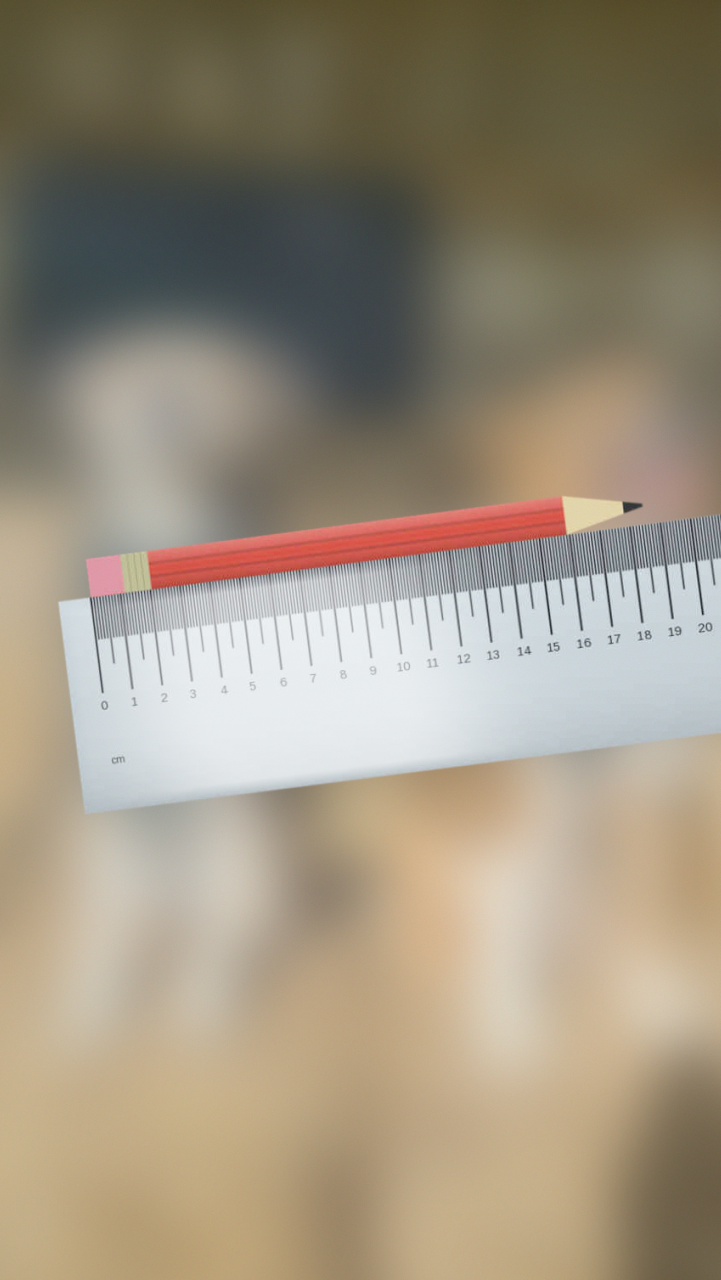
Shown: 18.5 cm
